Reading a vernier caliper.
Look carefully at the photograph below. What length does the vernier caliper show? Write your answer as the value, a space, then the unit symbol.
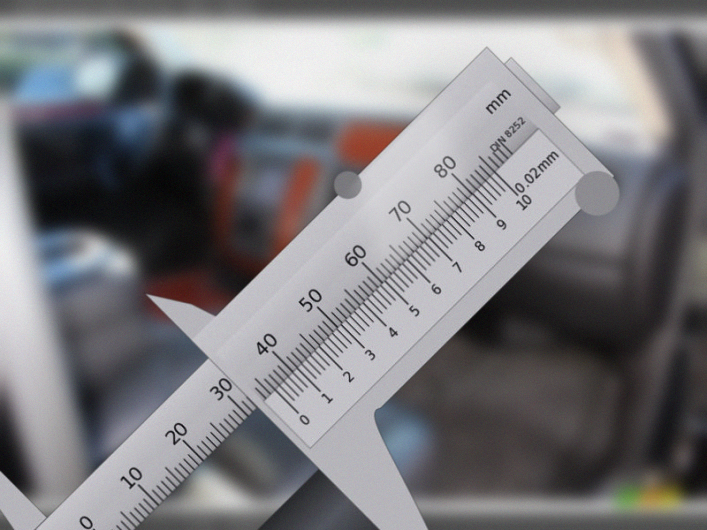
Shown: 36.0 mm
